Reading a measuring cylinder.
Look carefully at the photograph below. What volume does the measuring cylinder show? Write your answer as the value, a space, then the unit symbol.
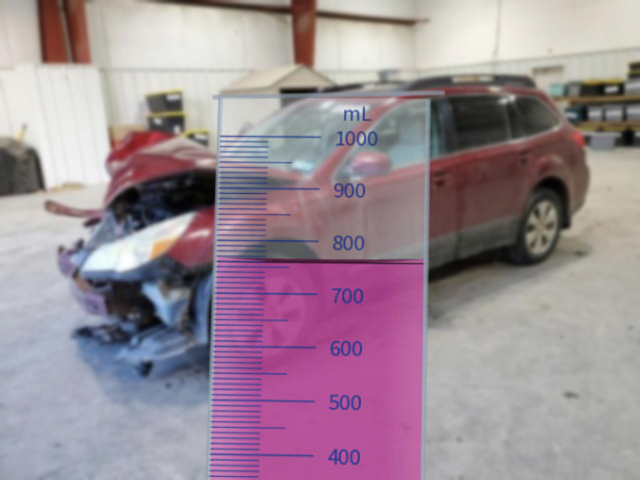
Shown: 760 mL
